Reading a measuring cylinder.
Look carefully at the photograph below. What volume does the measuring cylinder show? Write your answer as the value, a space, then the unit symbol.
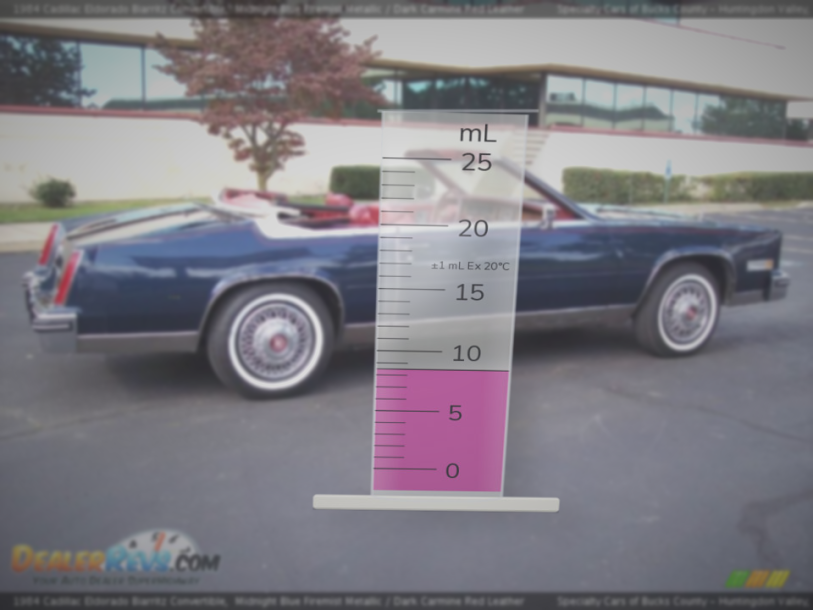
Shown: 8.5 mL
